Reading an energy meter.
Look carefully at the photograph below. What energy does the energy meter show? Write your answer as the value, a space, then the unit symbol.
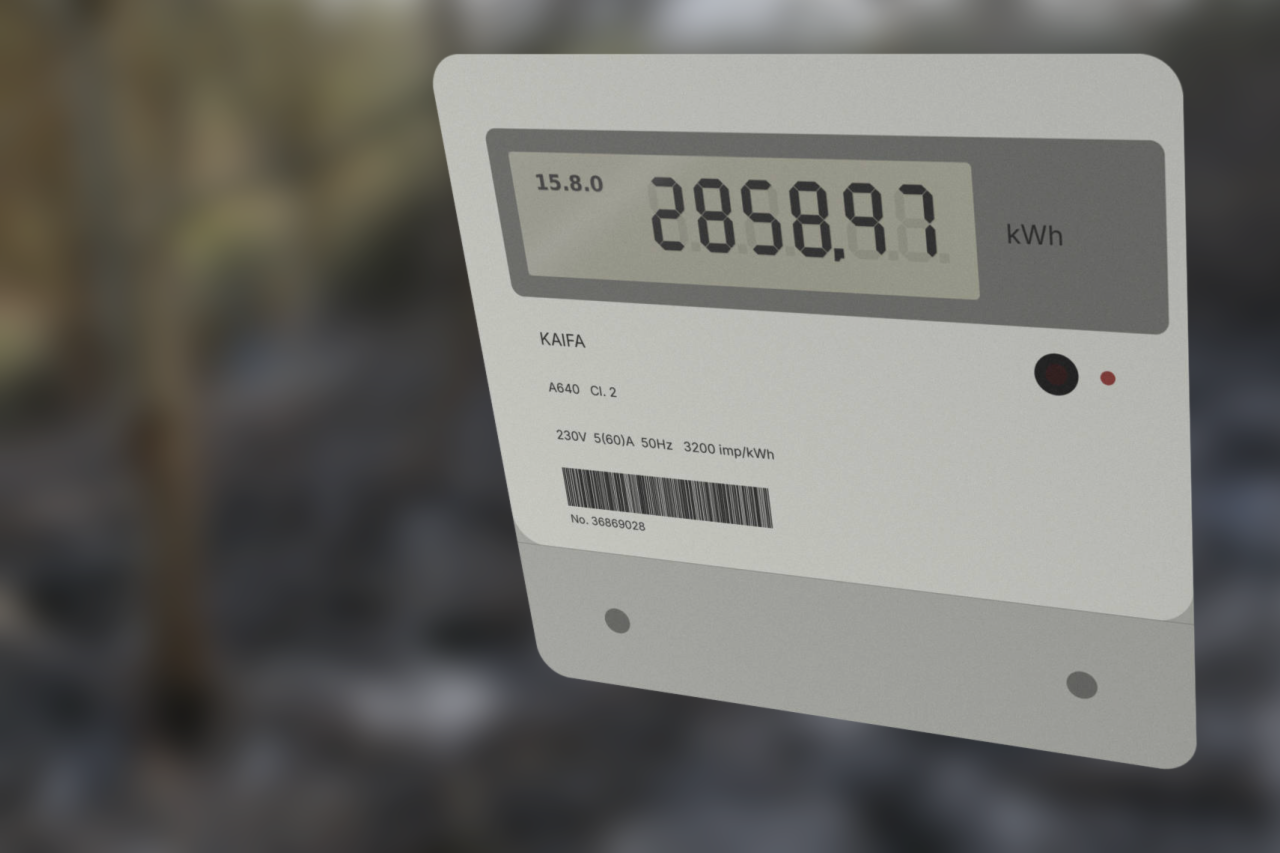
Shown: 2858.97 kWh
